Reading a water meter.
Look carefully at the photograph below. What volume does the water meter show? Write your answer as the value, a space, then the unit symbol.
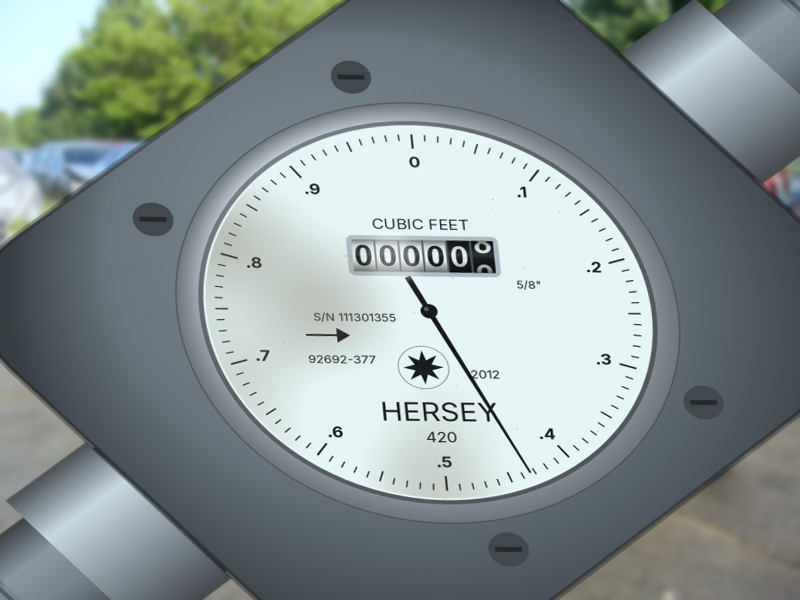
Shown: 8.43 ft³
